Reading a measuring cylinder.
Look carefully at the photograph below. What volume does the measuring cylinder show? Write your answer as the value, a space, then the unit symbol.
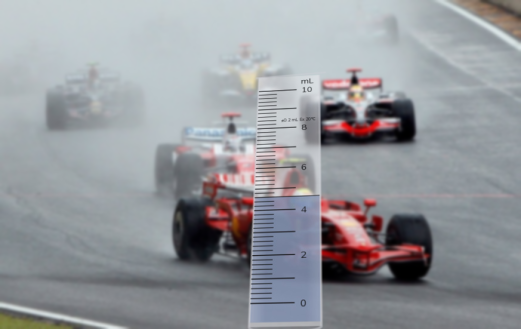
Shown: 4.6 mL
